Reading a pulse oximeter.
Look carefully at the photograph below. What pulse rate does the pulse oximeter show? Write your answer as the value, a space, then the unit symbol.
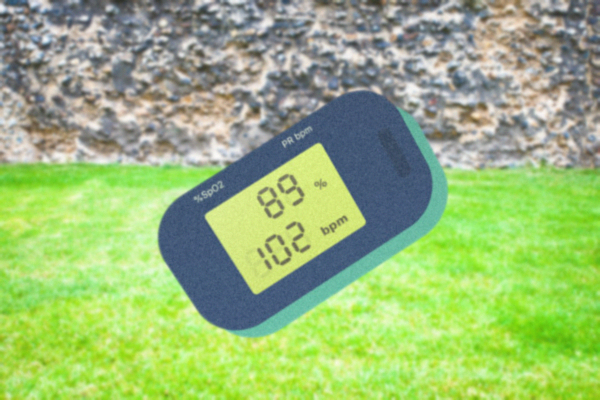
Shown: 102 bpm
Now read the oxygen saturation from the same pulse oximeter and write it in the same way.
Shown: 89 %
